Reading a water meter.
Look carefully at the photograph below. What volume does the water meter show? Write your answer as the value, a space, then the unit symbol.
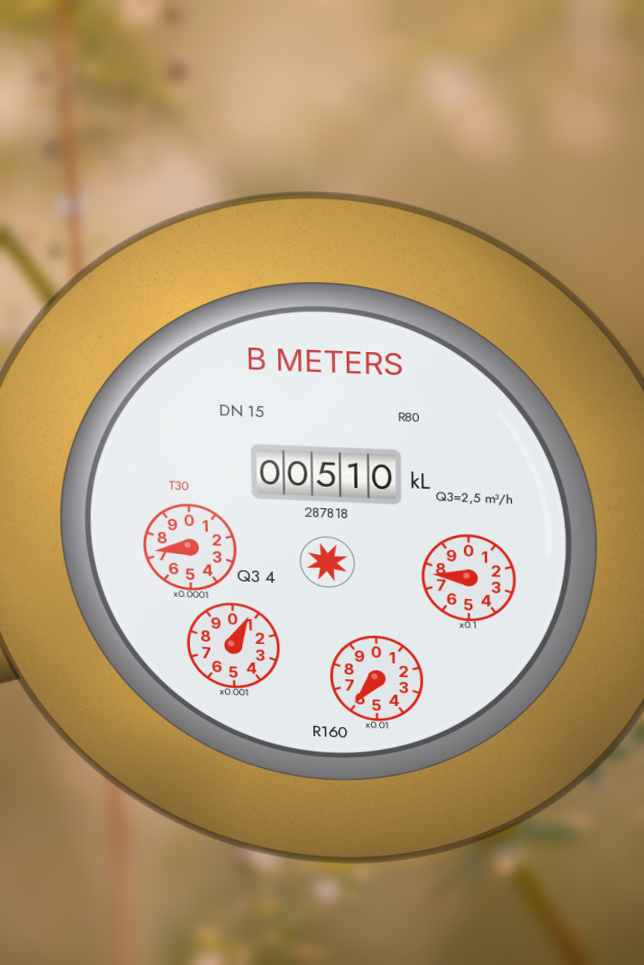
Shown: 510.7607 kL
